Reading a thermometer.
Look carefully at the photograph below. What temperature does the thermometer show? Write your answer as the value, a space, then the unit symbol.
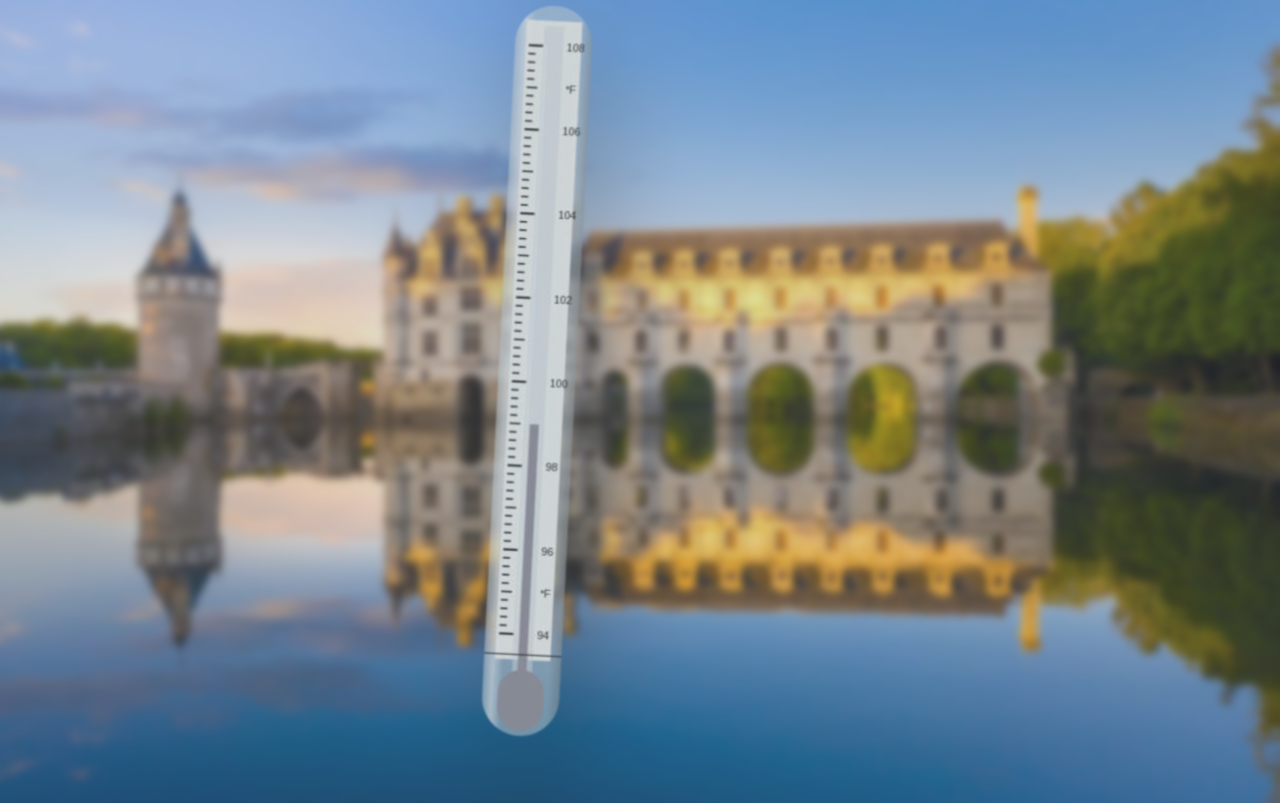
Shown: 99 °F
